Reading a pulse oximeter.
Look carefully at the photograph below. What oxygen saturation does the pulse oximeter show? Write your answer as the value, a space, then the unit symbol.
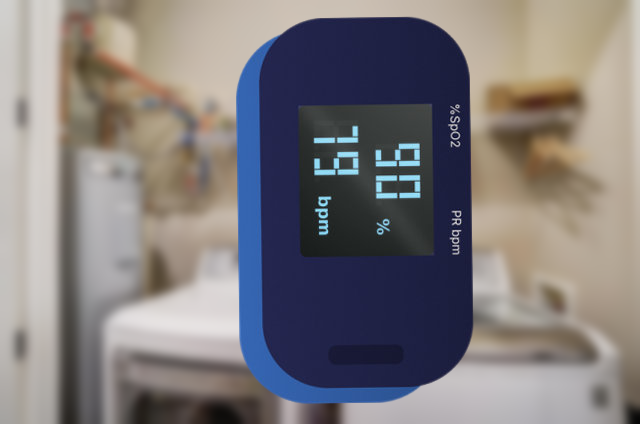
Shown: 90 %
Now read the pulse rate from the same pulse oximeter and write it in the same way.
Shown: 79 bpm
